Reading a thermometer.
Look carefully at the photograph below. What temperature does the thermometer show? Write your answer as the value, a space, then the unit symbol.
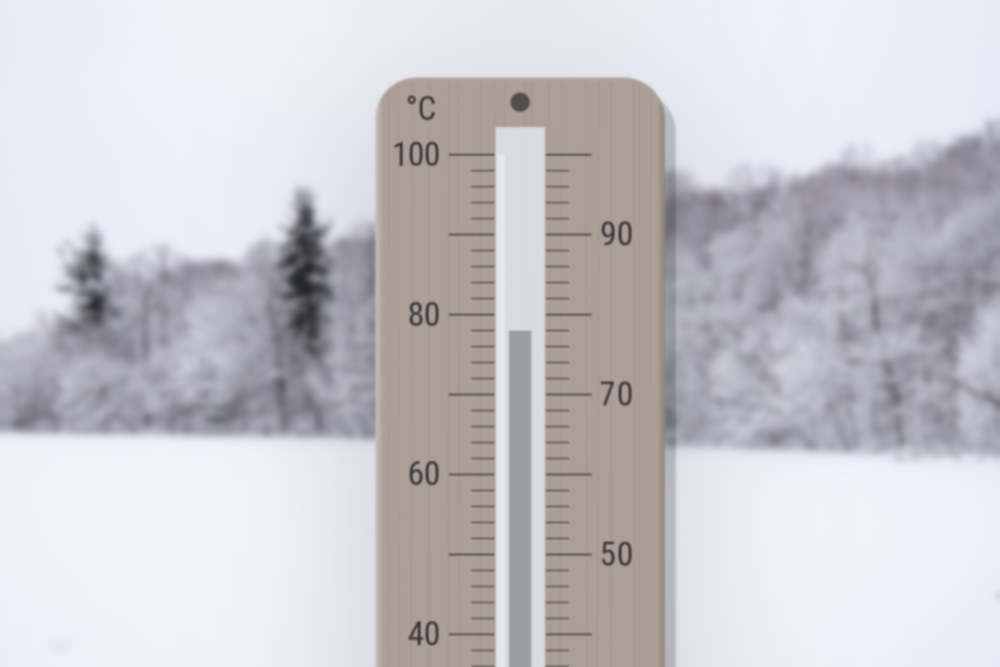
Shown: 78 °C
